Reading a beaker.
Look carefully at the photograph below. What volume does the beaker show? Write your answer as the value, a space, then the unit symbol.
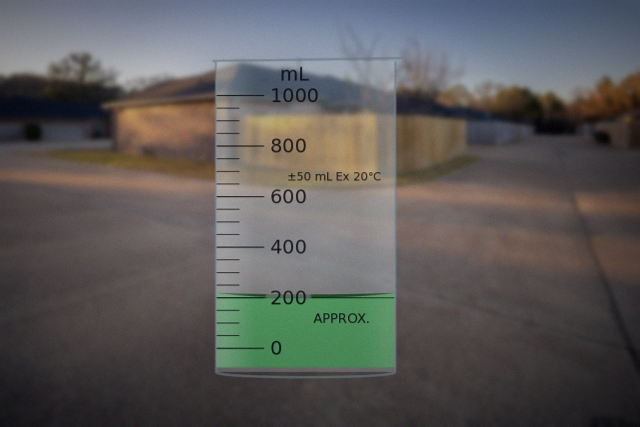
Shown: 200 mL
